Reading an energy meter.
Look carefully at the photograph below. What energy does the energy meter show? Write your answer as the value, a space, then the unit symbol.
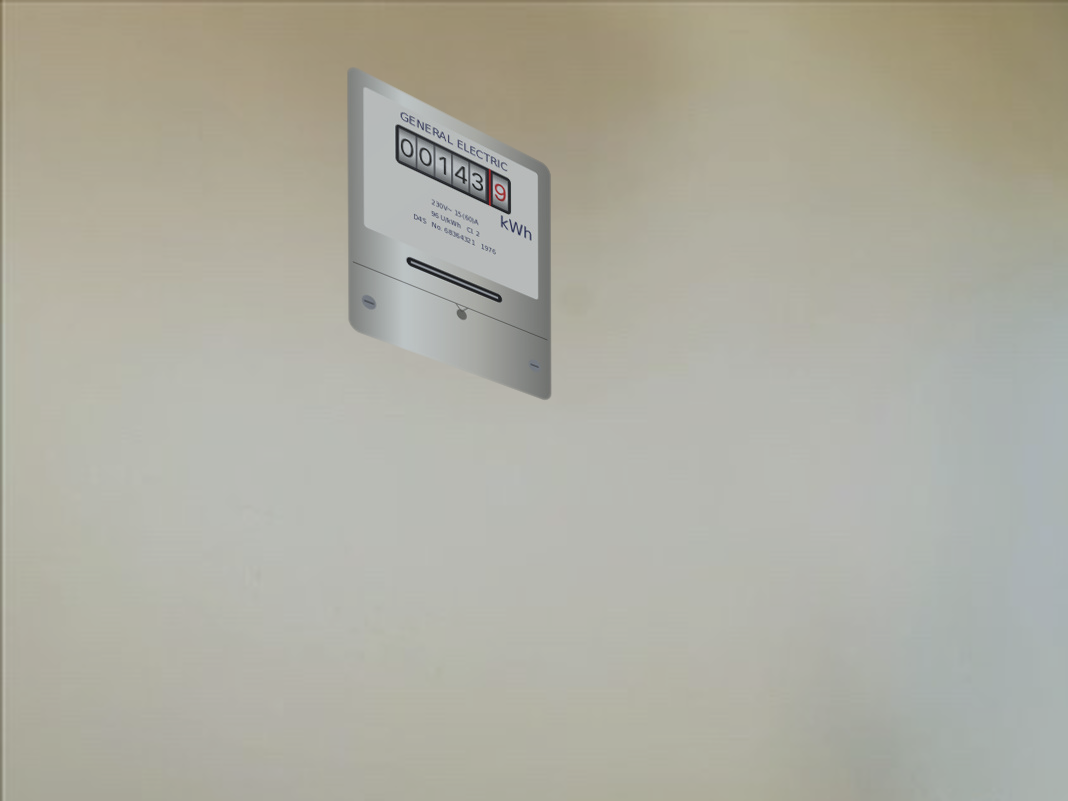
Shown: 143.9 kWh
